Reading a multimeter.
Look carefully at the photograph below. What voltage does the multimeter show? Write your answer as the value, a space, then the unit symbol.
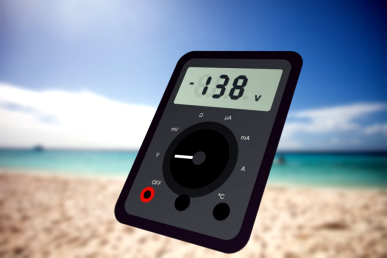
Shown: -138 V
